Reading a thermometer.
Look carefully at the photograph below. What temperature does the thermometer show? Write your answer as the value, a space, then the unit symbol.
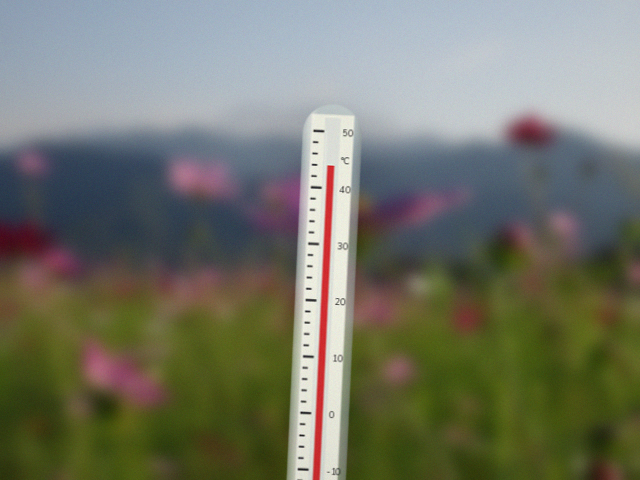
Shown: 44 °C
